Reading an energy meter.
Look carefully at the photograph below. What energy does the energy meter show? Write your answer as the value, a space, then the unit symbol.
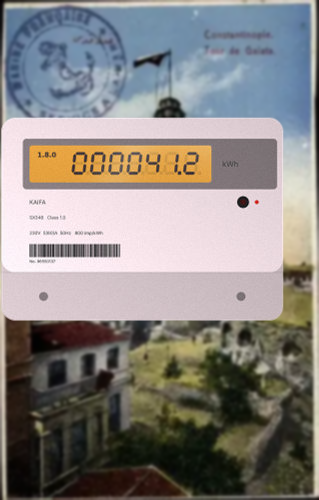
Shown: 41.2 kWh
